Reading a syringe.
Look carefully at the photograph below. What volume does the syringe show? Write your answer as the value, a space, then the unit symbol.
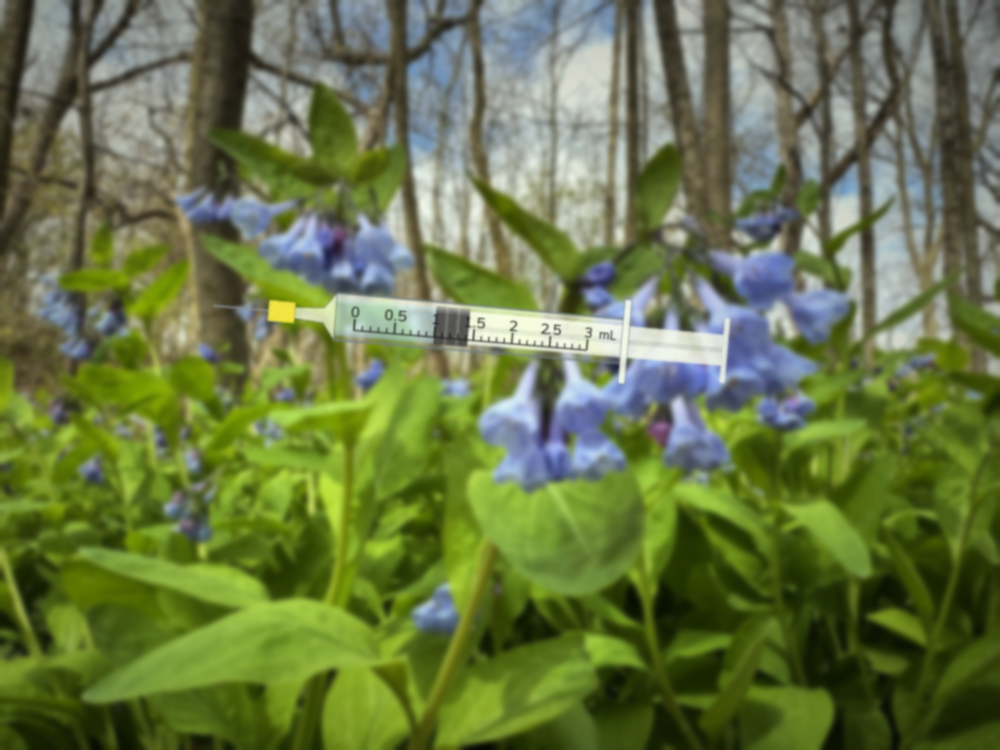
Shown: 1 mL
